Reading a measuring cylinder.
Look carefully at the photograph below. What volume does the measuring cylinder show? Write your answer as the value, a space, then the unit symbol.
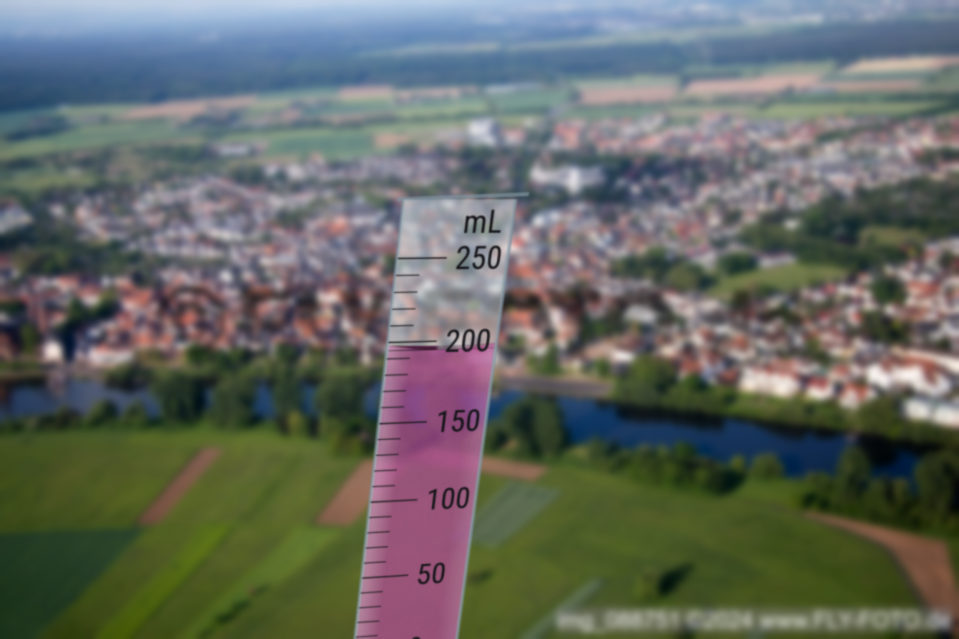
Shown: 195 mL
